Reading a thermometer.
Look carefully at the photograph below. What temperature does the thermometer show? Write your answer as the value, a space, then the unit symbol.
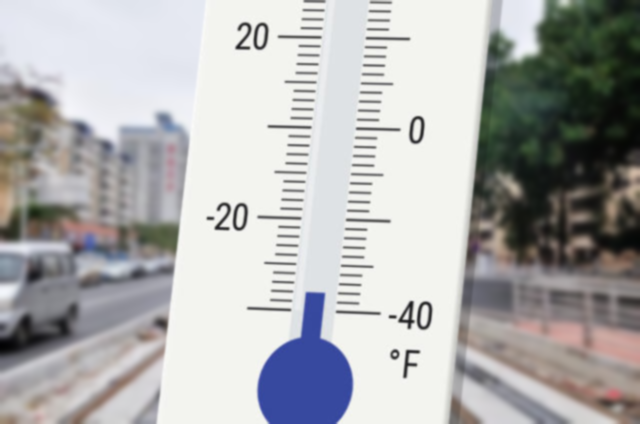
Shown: -36 °F
